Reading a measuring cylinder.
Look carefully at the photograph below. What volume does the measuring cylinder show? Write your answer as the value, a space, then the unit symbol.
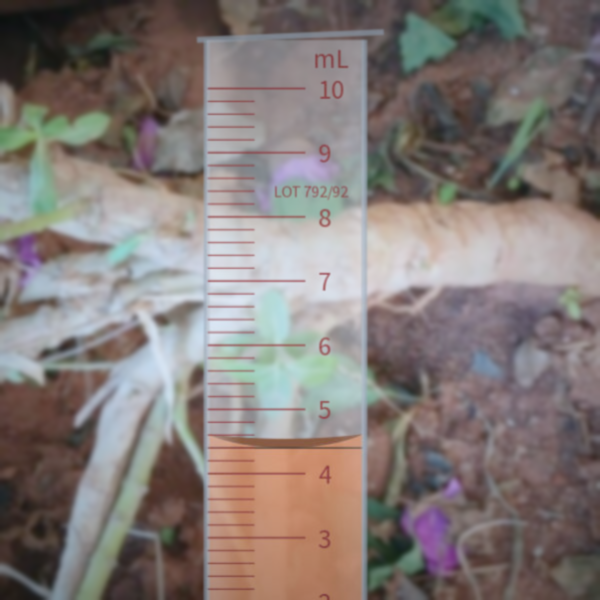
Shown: 4.4 mL
